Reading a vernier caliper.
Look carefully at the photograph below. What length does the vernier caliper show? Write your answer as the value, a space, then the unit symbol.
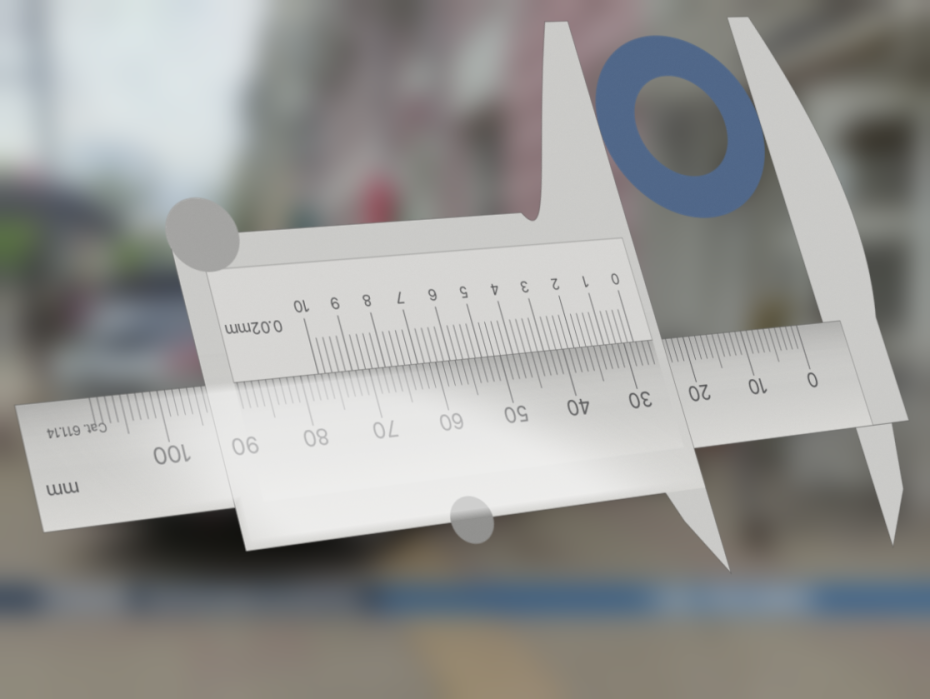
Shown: 28.4 mm
